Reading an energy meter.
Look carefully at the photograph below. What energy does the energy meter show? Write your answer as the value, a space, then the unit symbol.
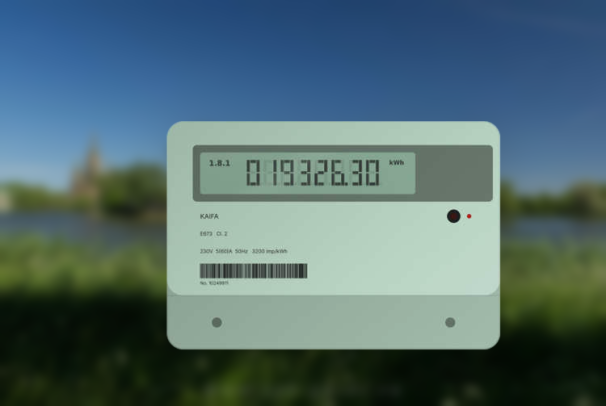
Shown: 19326.30 kWh
